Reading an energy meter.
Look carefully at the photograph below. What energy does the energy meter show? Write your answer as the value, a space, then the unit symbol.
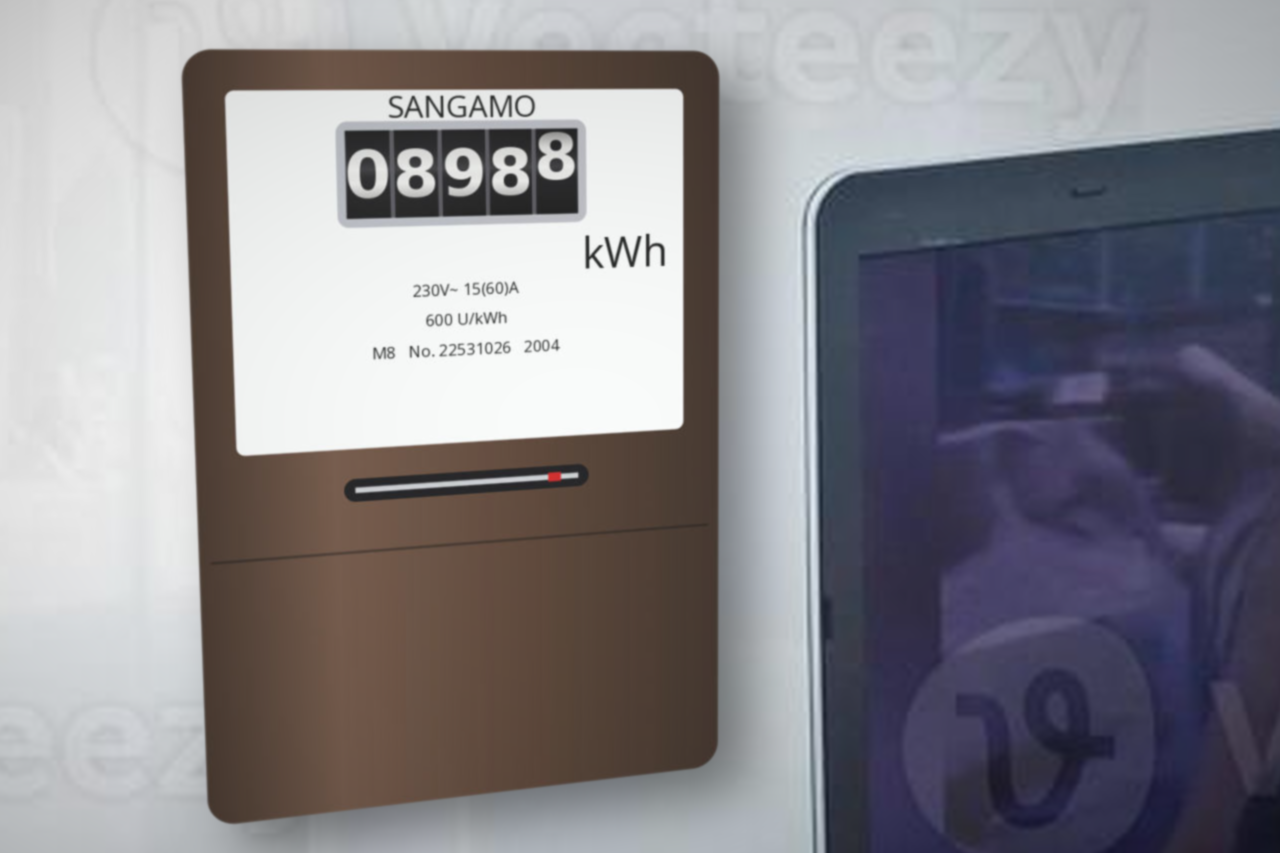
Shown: 8988 kWh
